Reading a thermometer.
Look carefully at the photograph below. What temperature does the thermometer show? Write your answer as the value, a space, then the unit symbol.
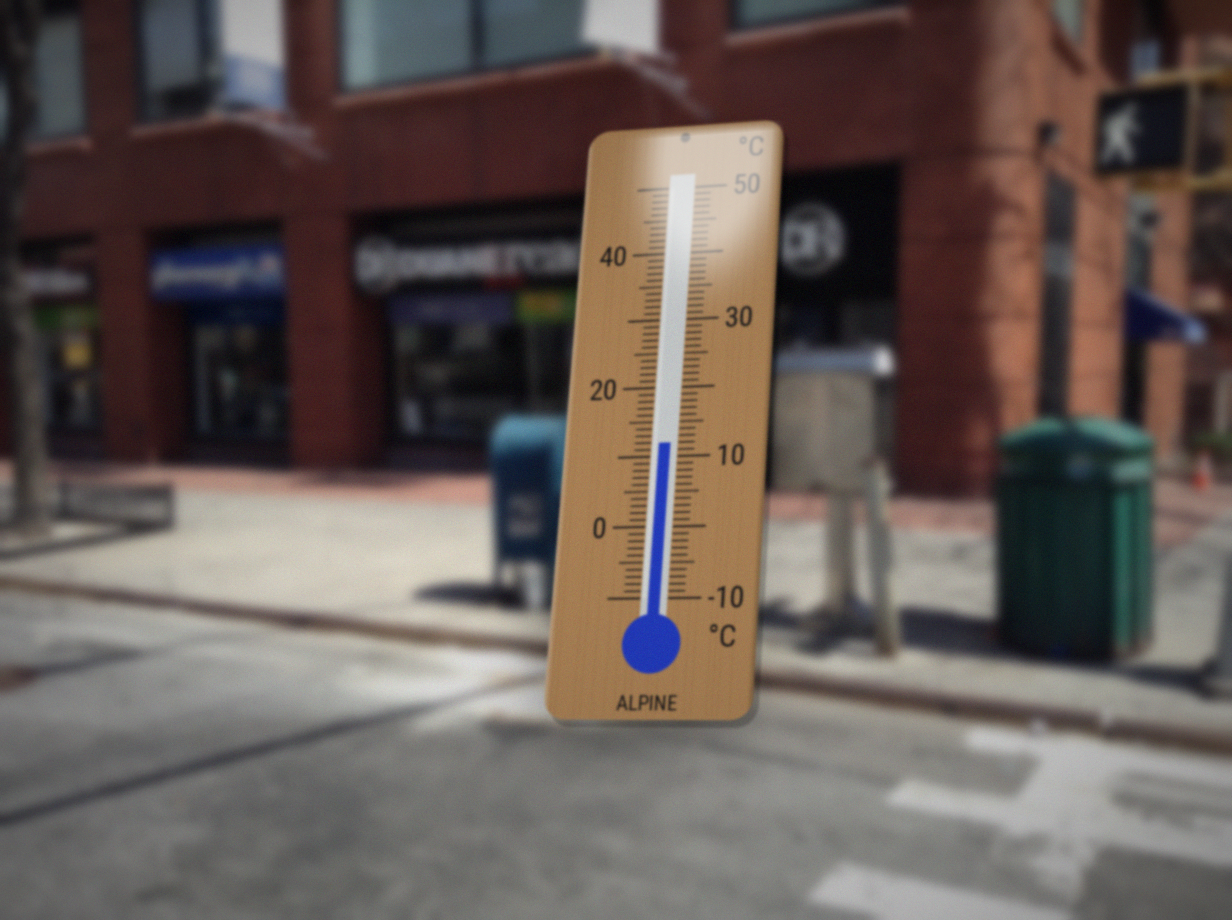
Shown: 12 °C
